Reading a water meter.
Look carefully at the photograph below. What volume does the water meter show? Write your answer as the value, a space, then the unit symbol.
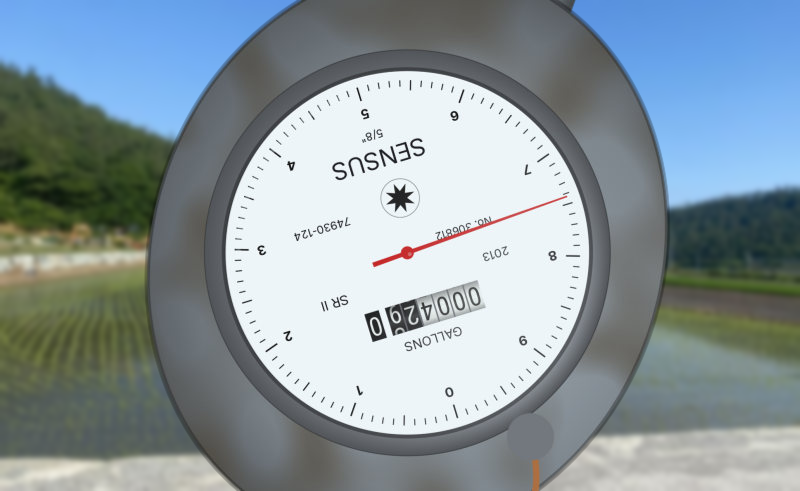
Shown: 4287.4 gal
